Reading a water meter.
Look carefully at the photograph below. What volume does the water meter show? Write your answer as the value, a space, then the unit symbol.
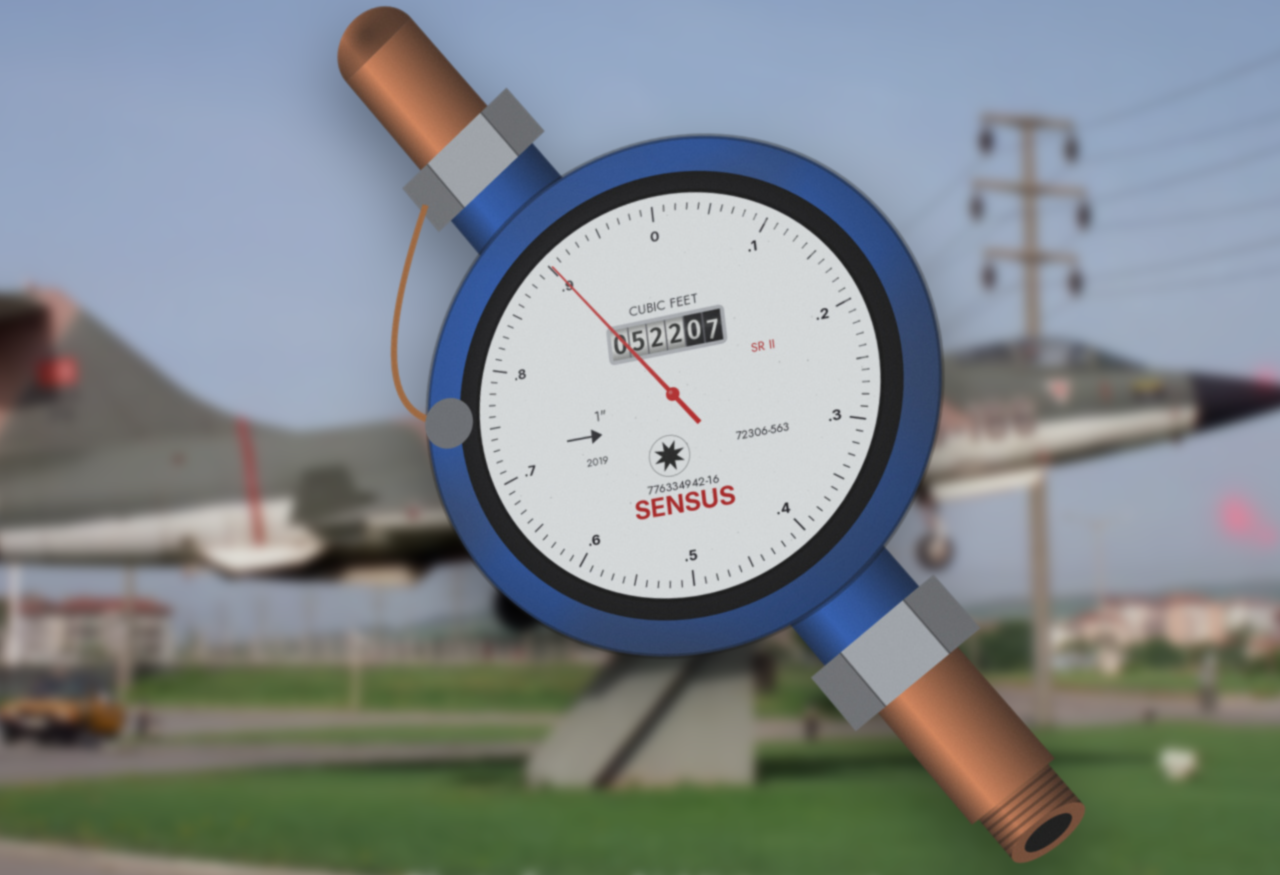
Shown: 52206.90 ft³
